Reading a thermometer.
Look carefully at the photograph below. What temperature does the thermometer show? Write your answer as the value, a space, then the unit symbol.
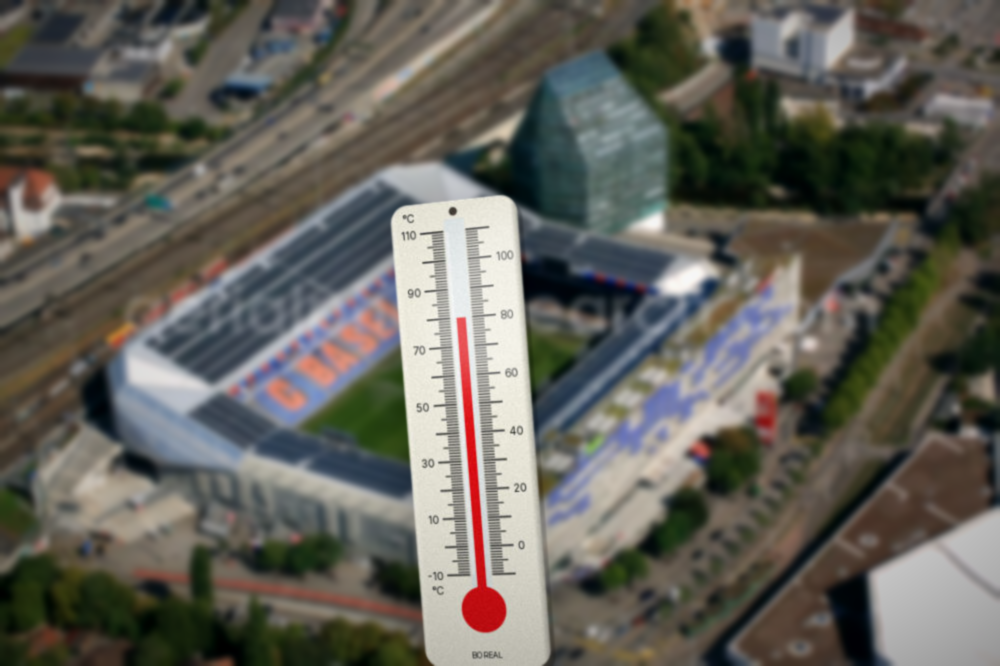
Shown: 80 °C
